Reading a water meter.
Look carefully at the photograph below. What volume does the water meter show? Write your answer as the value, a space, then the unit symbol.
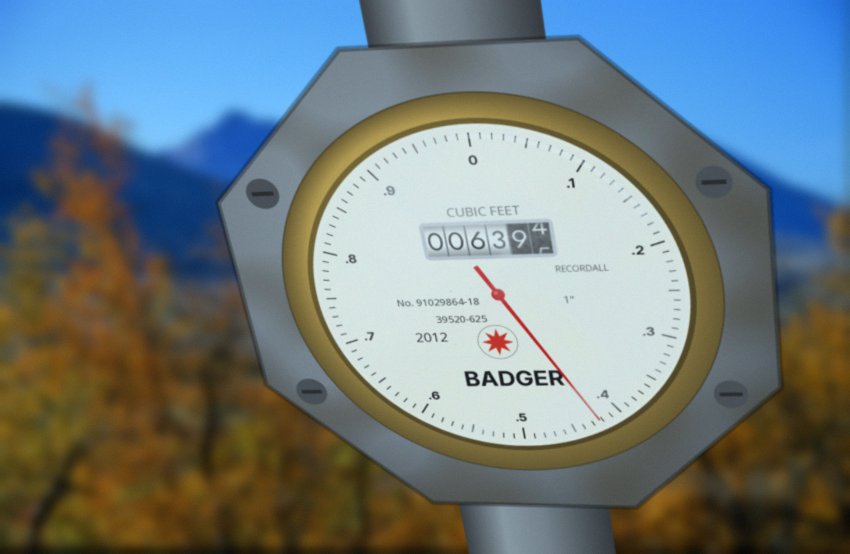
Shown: 6394.42 ft³
